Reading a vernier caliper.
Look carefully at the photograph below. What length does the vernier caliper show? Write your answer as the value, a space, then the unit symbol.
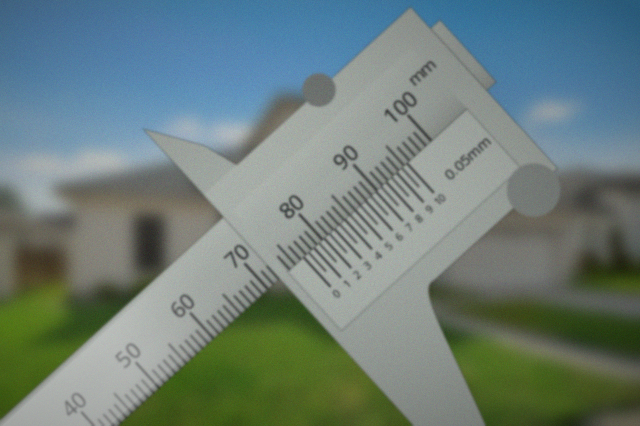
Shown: 76.5 mm
